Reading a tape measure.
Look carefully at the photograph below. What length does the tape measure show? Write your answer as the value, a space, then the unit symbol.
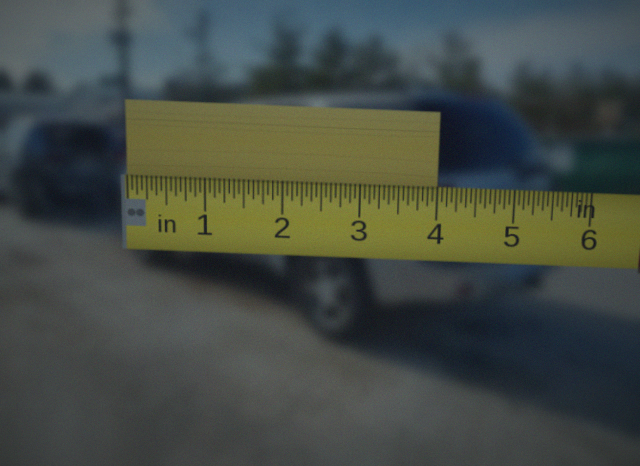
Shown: 4 in
